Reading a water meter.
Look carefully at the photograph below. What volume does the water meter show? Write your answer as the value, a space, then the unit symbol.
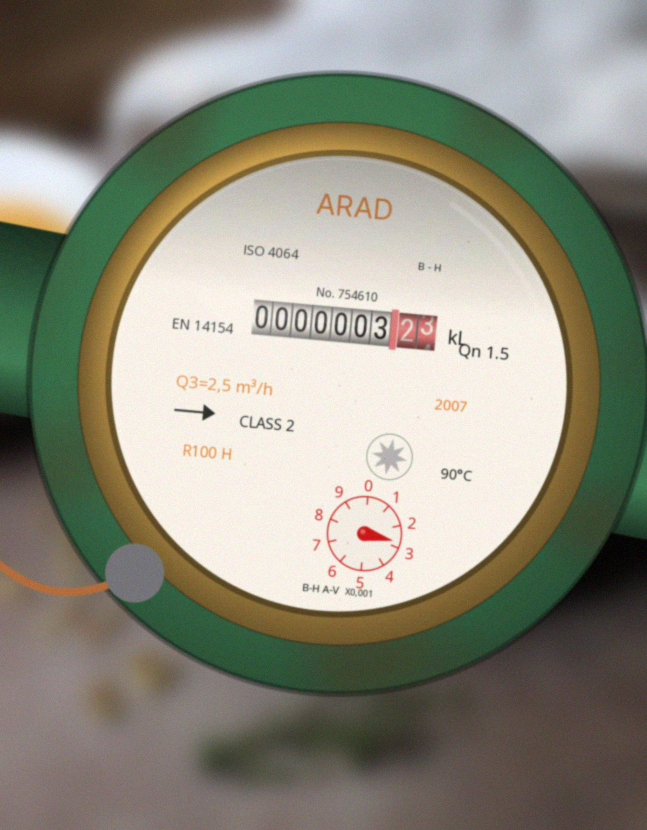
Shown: 3.232 kL
